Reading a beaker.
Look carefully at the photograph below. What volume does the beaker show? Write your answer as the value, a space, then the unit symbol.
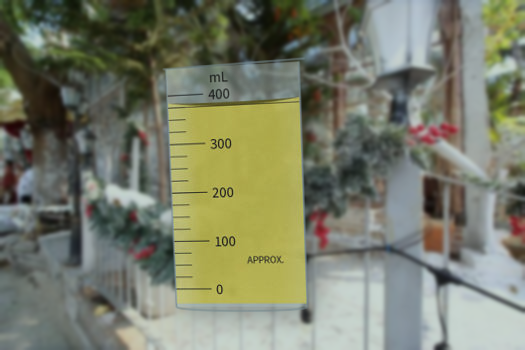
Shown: 375 mL
